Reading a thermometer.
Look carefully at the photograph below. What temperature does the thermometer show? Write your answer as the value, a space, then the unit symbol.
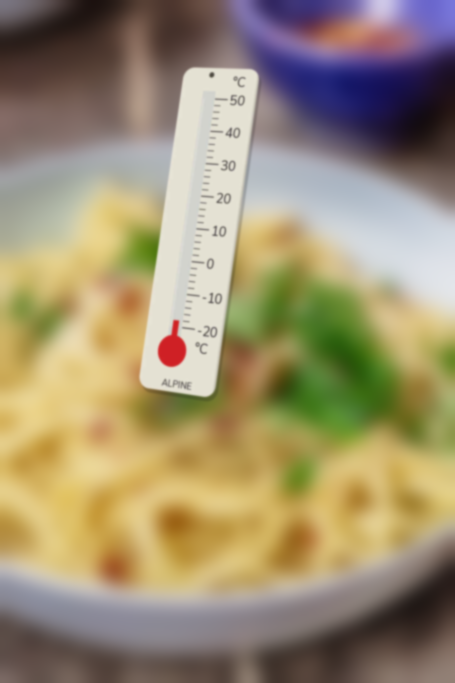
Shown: -18 °C
